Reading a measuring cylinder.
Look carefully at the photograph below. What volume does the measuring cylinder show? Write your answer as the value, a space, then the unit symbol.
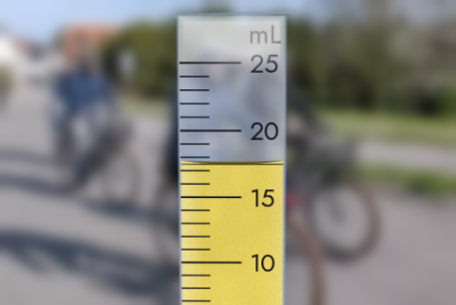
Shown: 17.5 mL
